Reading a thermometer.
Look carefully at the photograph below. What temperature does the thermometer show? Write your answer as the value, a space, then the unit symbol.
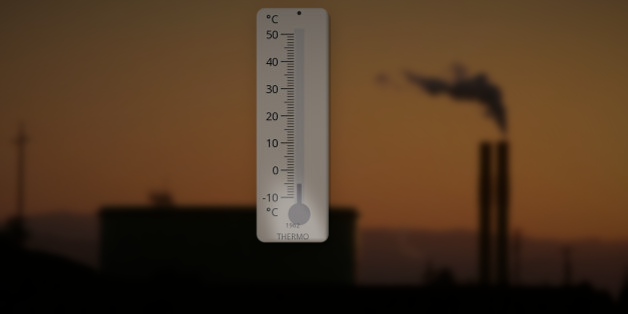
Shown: -5 °C
